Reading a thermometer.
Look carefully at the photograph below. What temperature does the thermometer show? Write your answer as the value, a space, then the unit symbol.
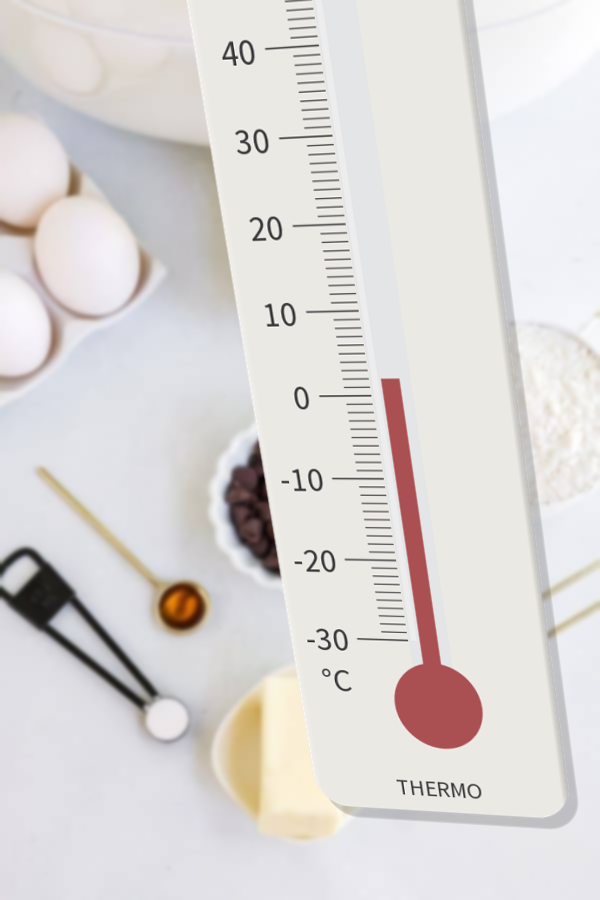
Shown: 2 °C
